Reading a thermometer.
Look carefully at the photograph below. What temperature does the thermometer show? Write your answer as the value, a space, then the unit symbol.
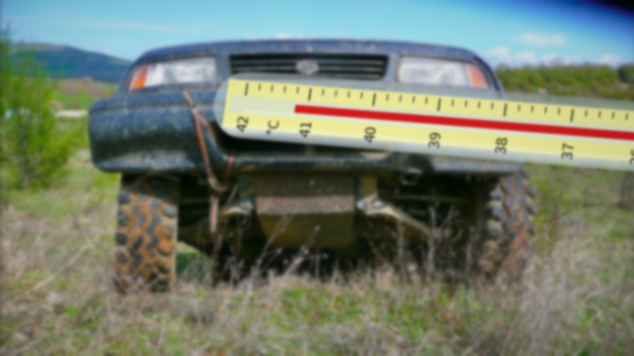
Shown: 41.2 °C
